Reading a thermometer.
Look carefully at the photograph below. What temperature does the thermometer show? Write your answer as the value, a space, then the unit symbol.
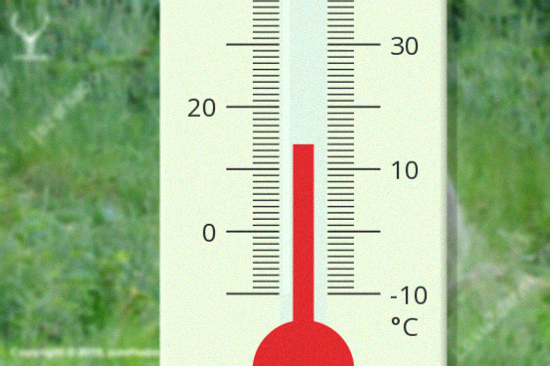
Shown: 14 °C
